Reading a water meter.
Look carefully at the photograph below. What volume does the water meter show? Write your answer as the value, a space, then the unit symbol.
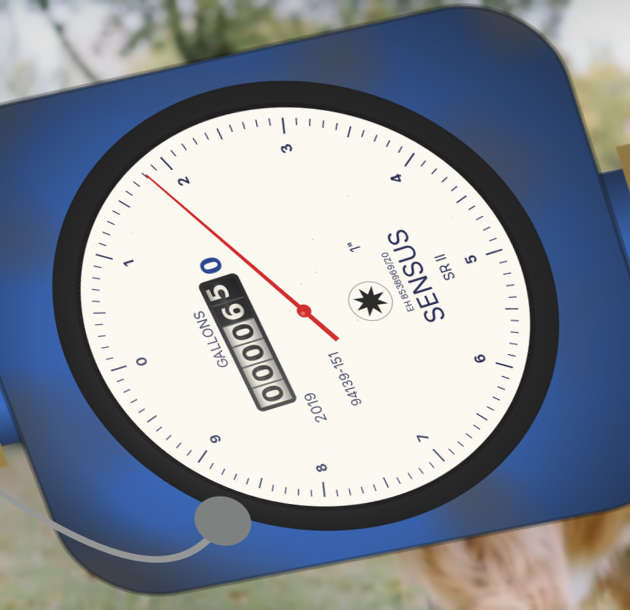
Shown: 651.8 gal
